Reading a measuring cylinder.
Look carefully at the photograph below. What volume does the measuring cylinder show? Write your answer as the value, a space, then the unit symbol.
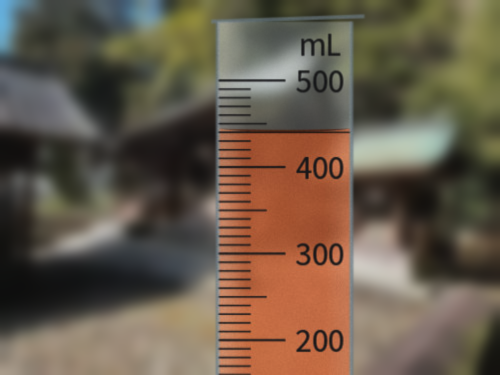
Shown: 440 mL
